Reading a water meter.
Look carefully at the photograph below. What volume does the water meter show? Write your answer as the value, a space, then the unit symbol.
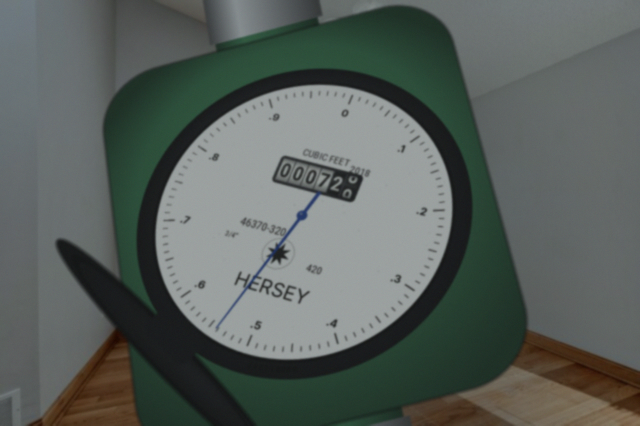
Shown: 728.54 ft³
